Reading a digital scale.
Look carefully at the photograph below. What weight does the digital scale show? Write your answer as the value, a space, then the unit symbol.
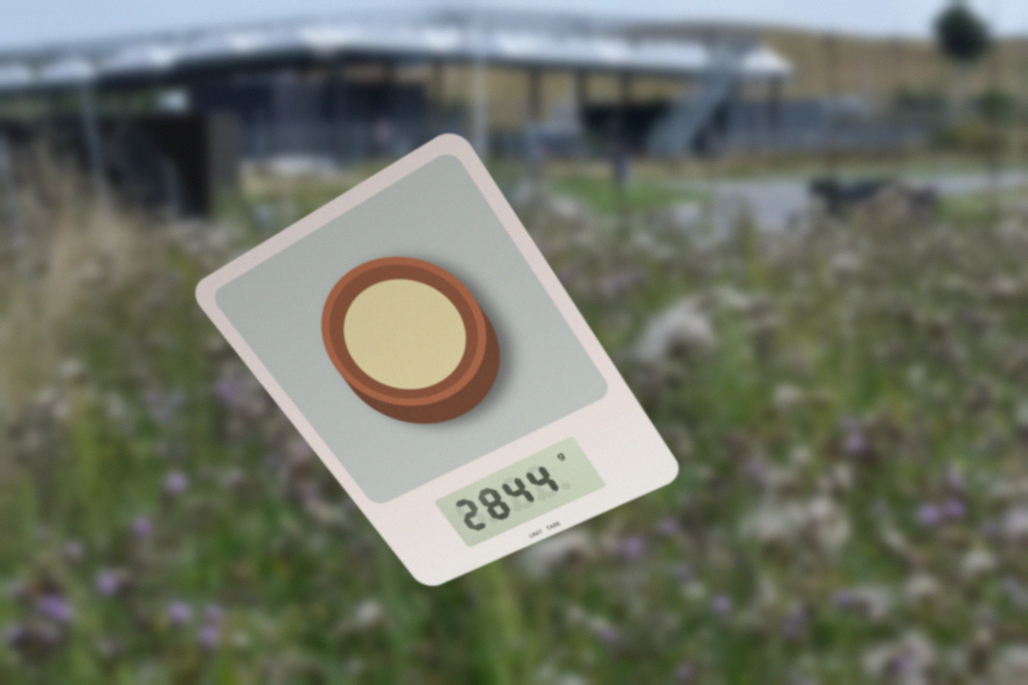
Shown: 2844 g
